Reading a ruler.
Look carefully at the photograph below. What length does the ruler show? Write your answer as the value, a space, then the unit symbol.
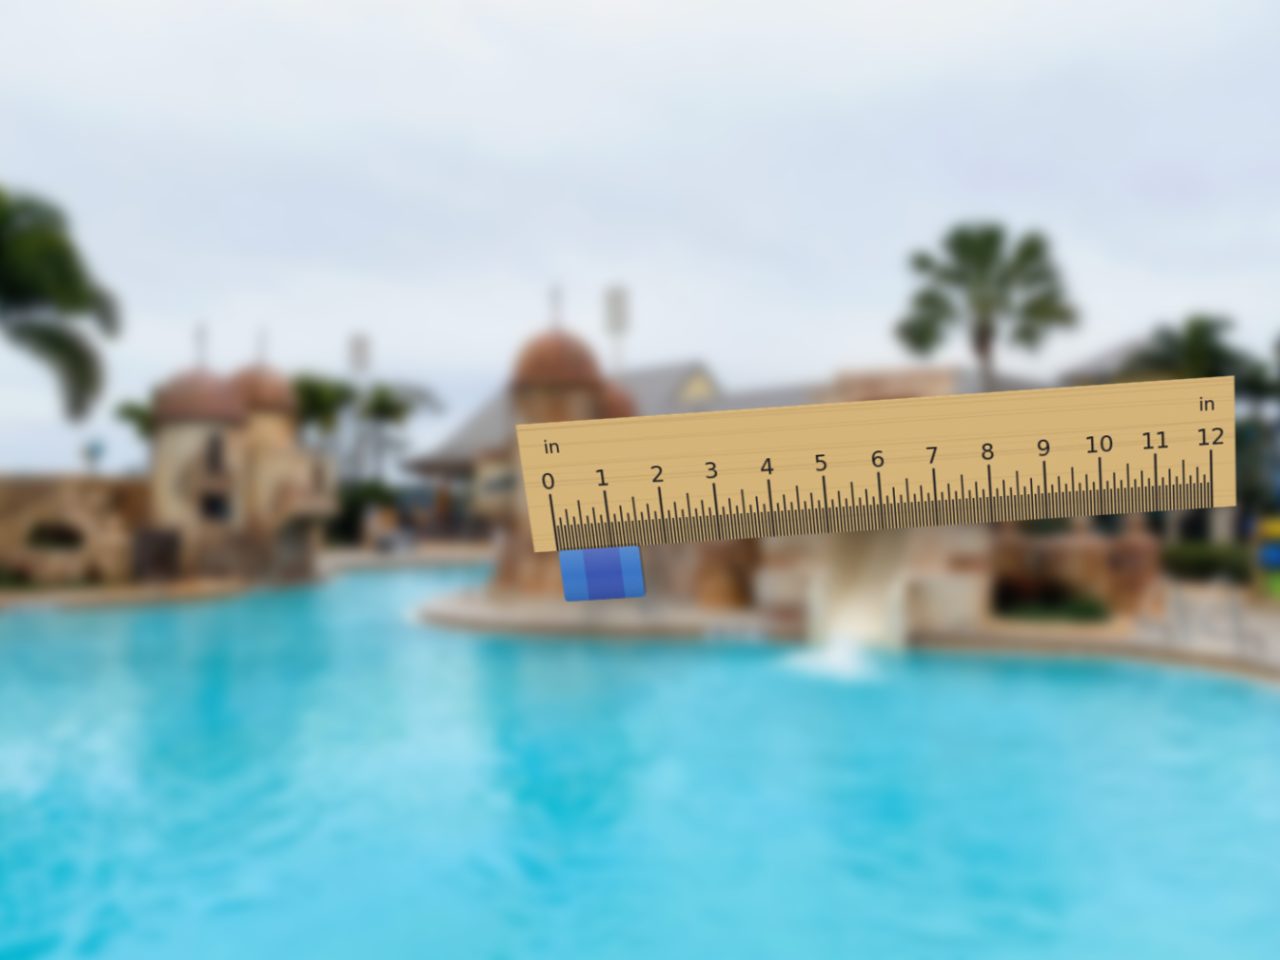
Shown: 1.5 in
